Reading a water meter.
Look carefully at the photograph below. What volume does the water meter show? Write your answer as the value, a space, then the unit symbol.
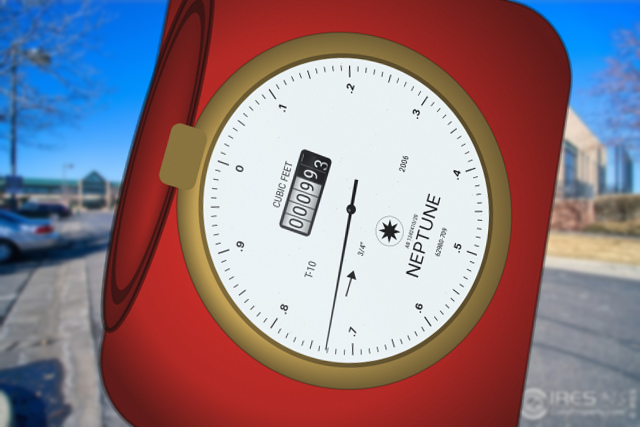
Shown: 992.73 ft³
